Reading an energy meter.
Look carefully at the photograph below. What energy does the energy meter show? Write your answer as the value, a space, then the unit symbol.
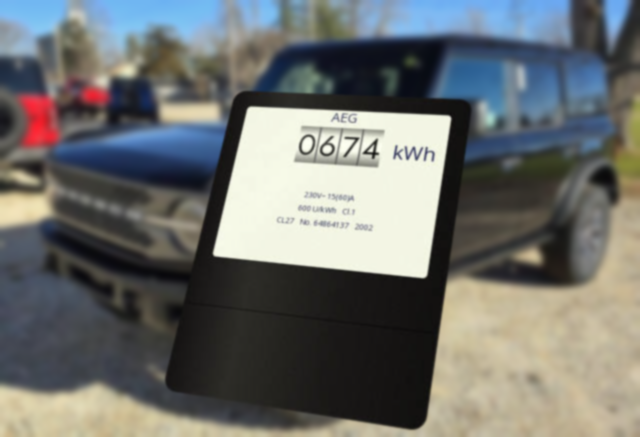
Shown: 674 kWh
